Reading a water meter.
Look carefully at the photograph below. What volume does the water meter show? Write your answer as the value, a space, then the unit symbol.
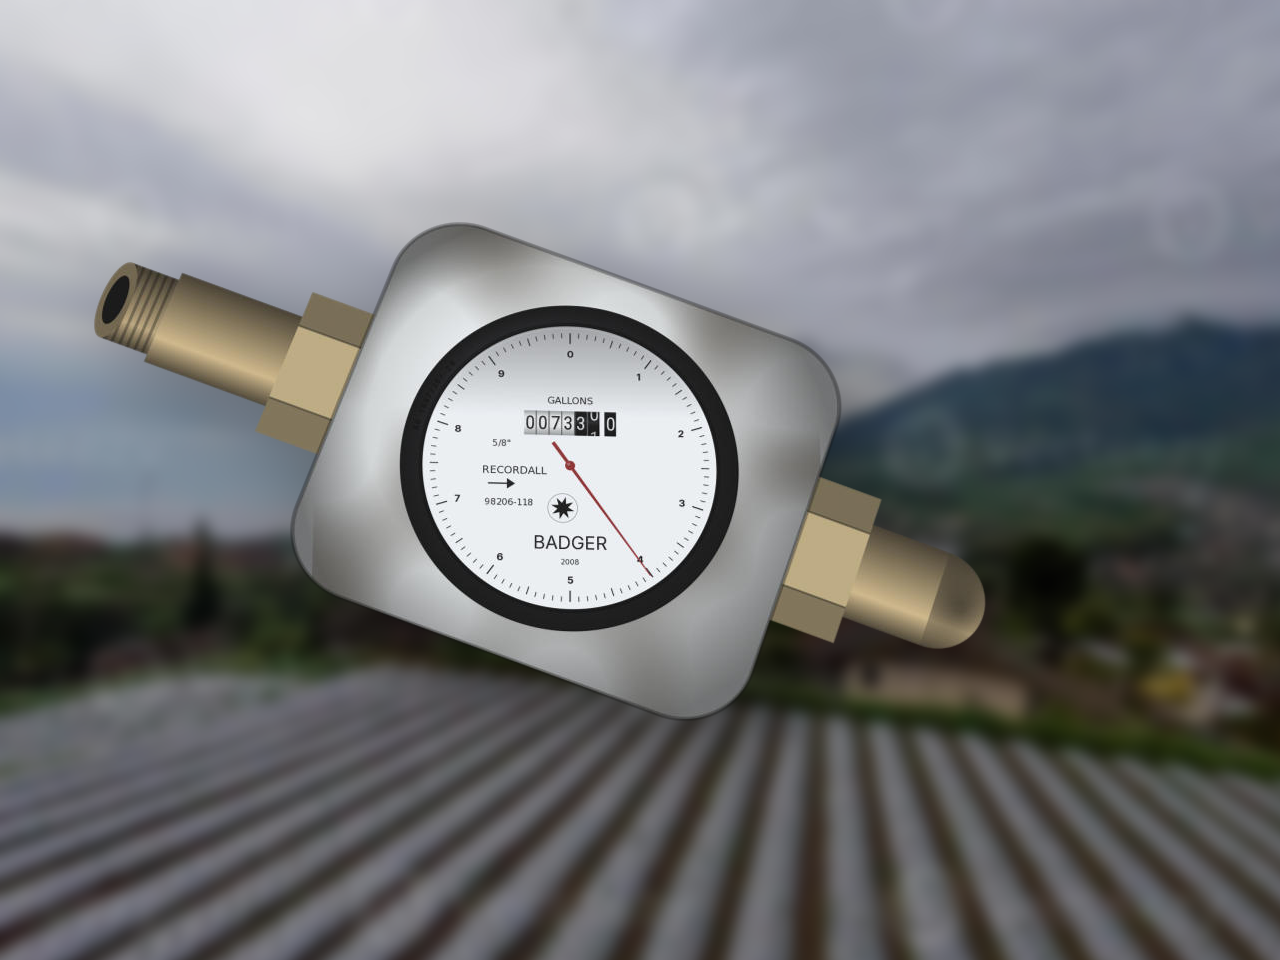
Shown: 73304.0 gal
